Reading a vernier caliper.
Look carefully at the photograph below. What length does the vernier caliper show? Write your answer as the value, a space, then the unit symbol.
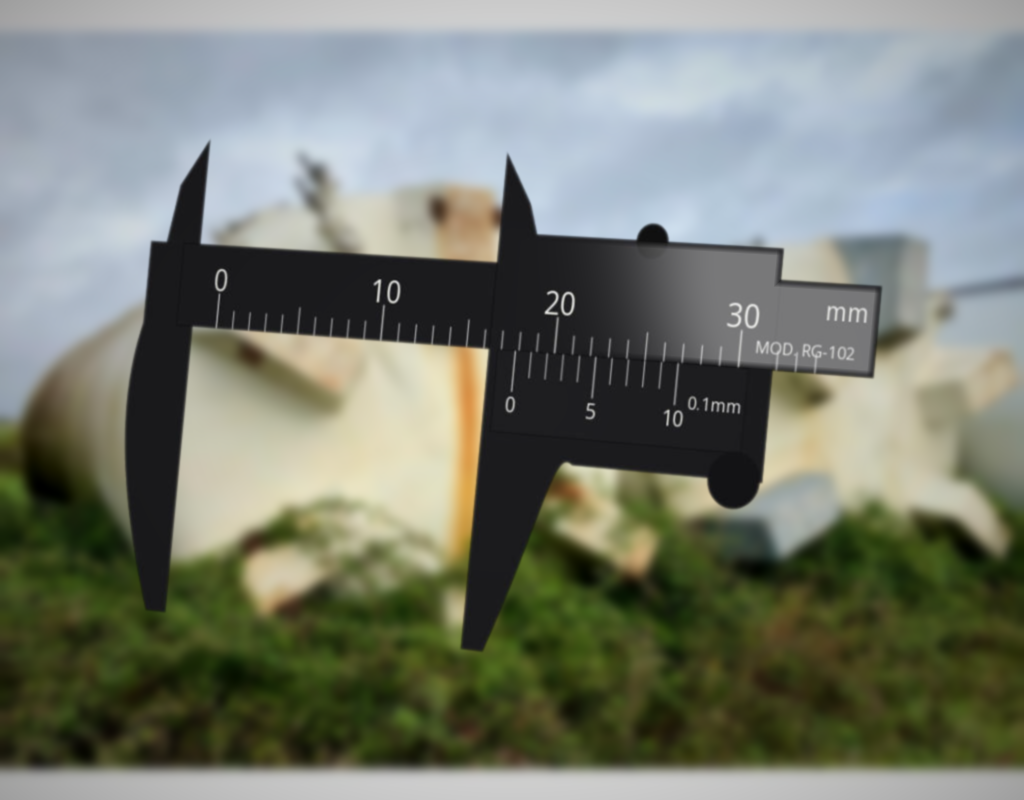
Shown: 17.8 mm
